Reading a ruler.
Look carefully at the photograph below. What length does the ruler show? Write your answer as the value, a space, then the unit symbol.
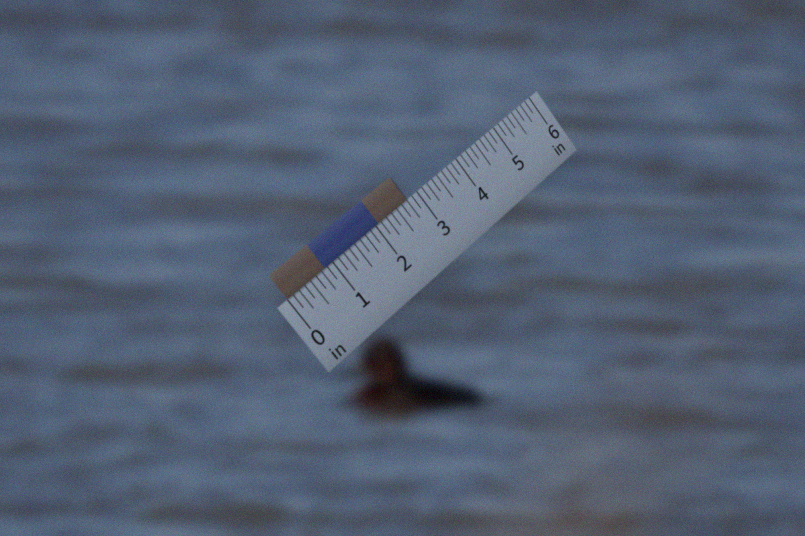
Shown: 2.75 in
